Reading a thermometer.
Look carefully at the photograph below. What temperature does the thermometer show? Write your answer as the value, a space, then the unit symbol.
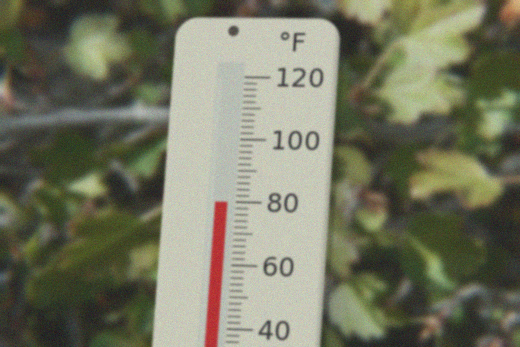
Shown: 80 °F
